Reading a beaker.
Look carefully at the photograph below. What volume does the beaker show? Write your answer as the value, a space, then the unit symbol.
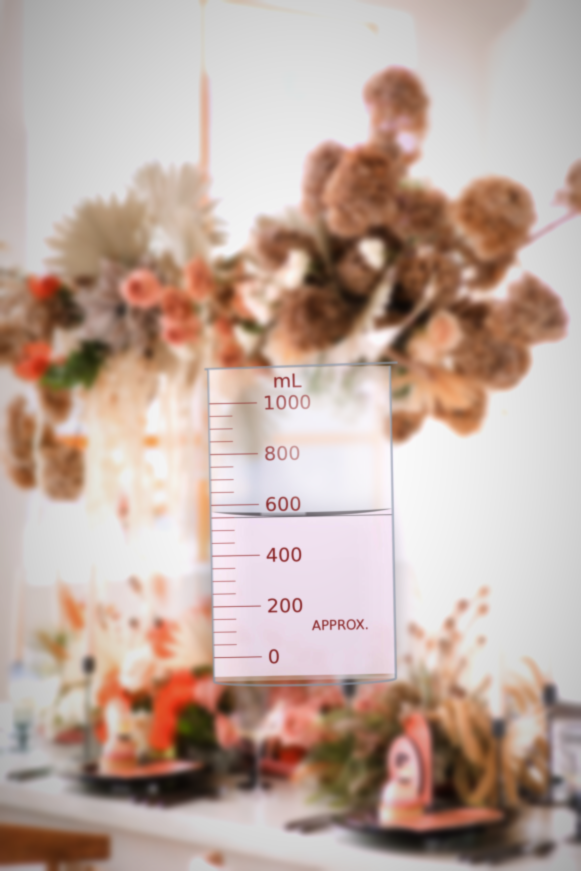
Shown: 550 mL
